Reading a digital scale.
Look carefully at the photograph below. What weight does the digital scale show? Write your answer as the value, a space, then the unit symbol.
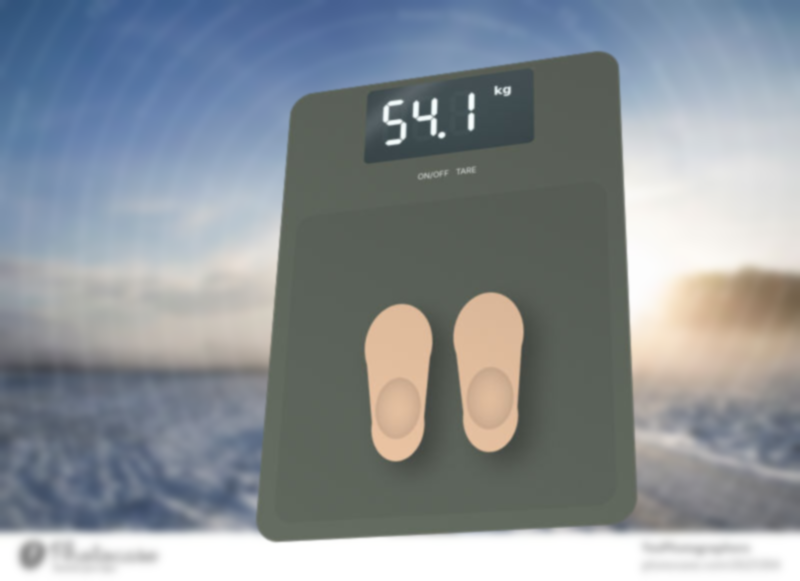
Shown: 54.1 kg
